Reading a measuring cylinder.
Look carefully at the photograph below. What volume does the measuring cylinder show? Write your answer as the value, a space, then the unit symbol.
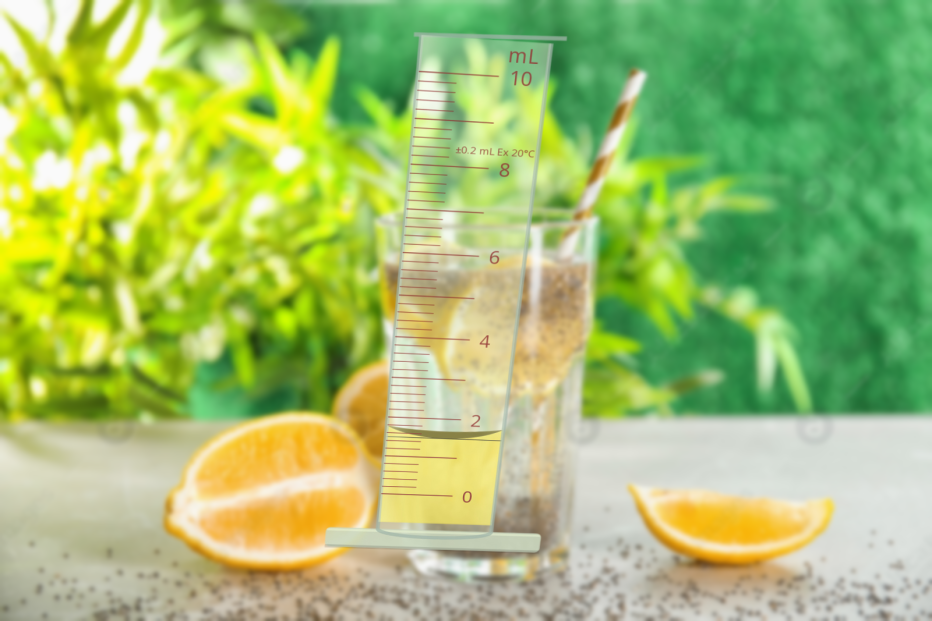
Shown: 1.5 mL
